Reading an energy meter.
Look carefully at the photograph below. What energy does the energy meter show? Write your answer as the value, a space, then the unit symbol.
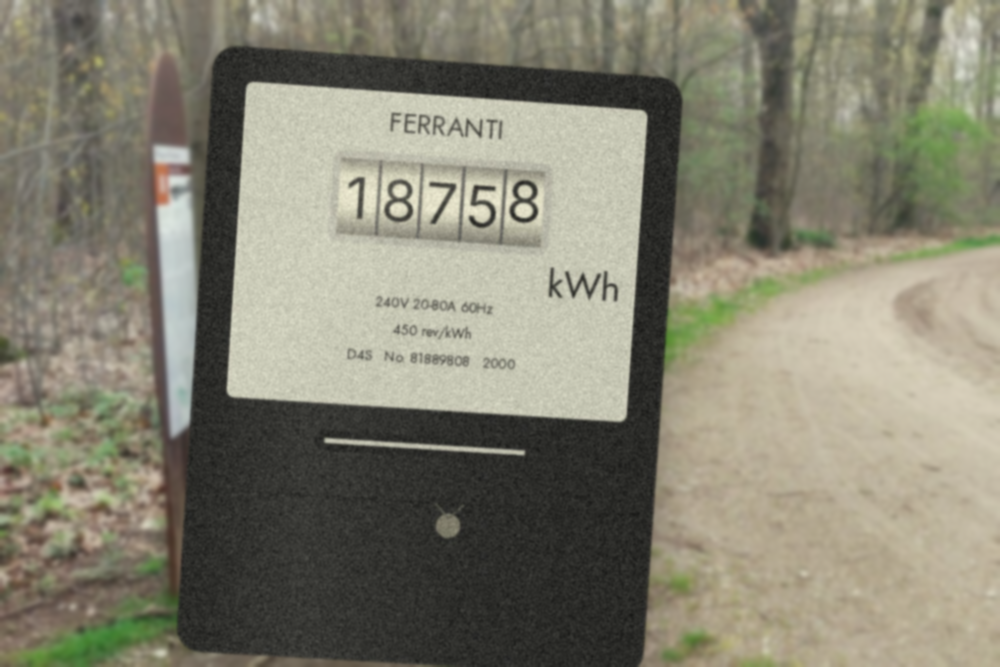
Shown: 18758 kWh
